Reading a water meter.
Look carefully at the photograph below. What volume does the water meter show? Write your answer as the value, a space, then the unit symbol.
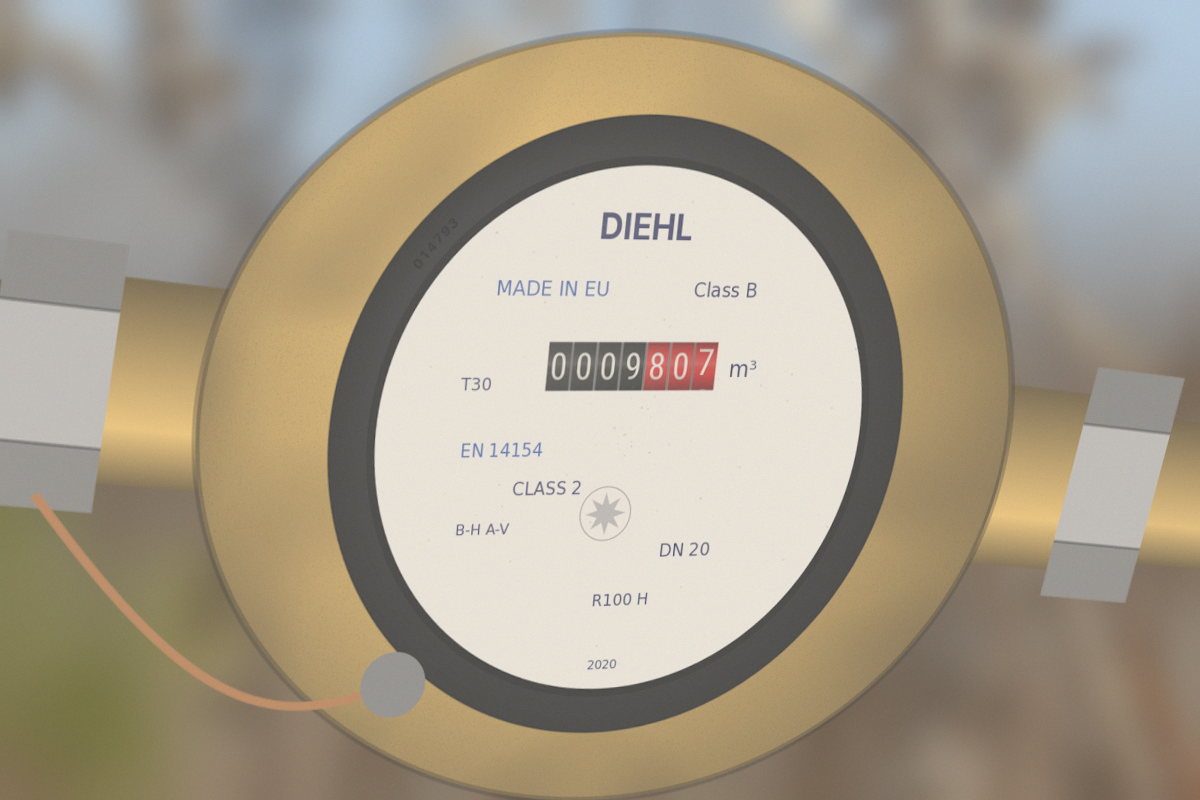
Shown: 9.807 m³
